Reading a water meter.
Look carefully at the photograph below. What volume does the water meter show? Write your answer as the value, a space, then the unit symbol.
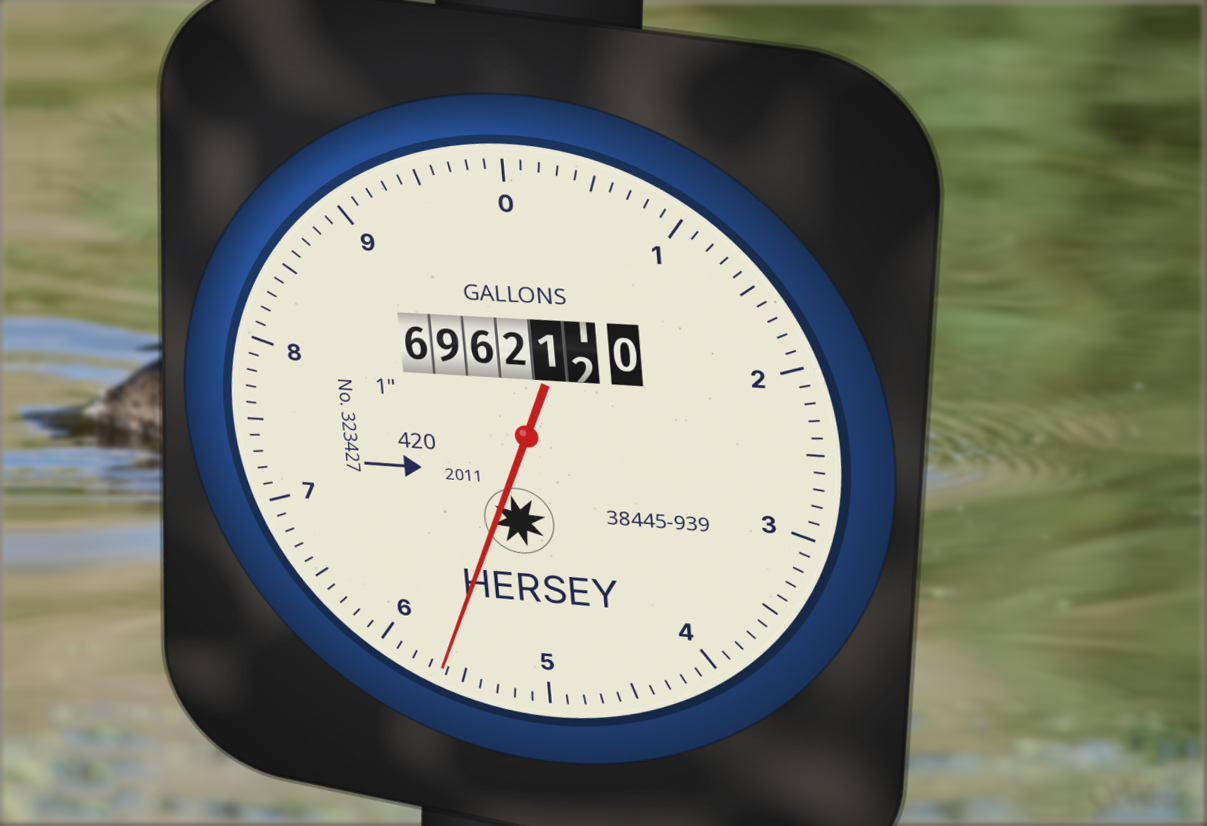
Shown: 6962115.6 gal
